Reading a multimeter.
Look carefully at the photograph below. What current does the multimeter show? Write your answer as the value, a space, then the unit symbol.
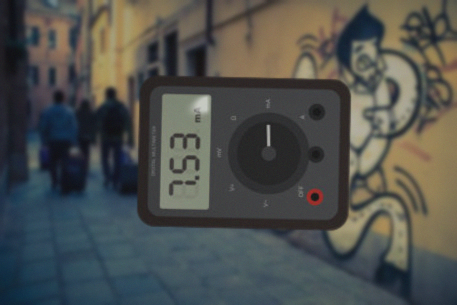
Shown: 7.53 mA
